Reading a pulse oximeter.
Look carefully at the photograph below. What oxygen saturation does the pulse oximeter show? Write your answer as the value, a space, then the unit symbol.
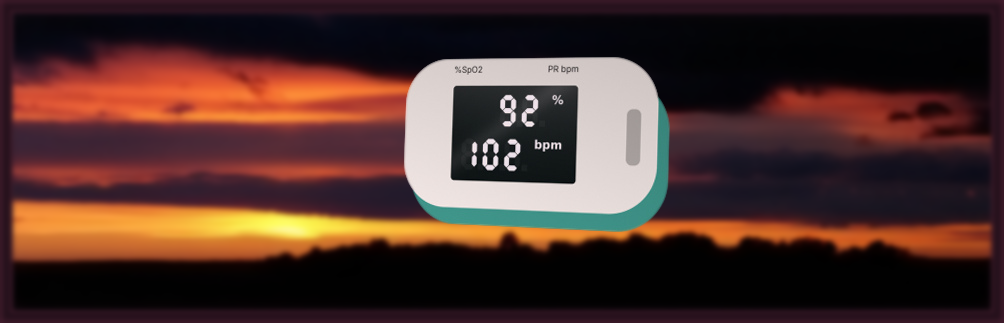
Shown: 92 %
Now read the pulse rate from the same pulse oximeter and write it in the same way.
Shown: 102 bpm
